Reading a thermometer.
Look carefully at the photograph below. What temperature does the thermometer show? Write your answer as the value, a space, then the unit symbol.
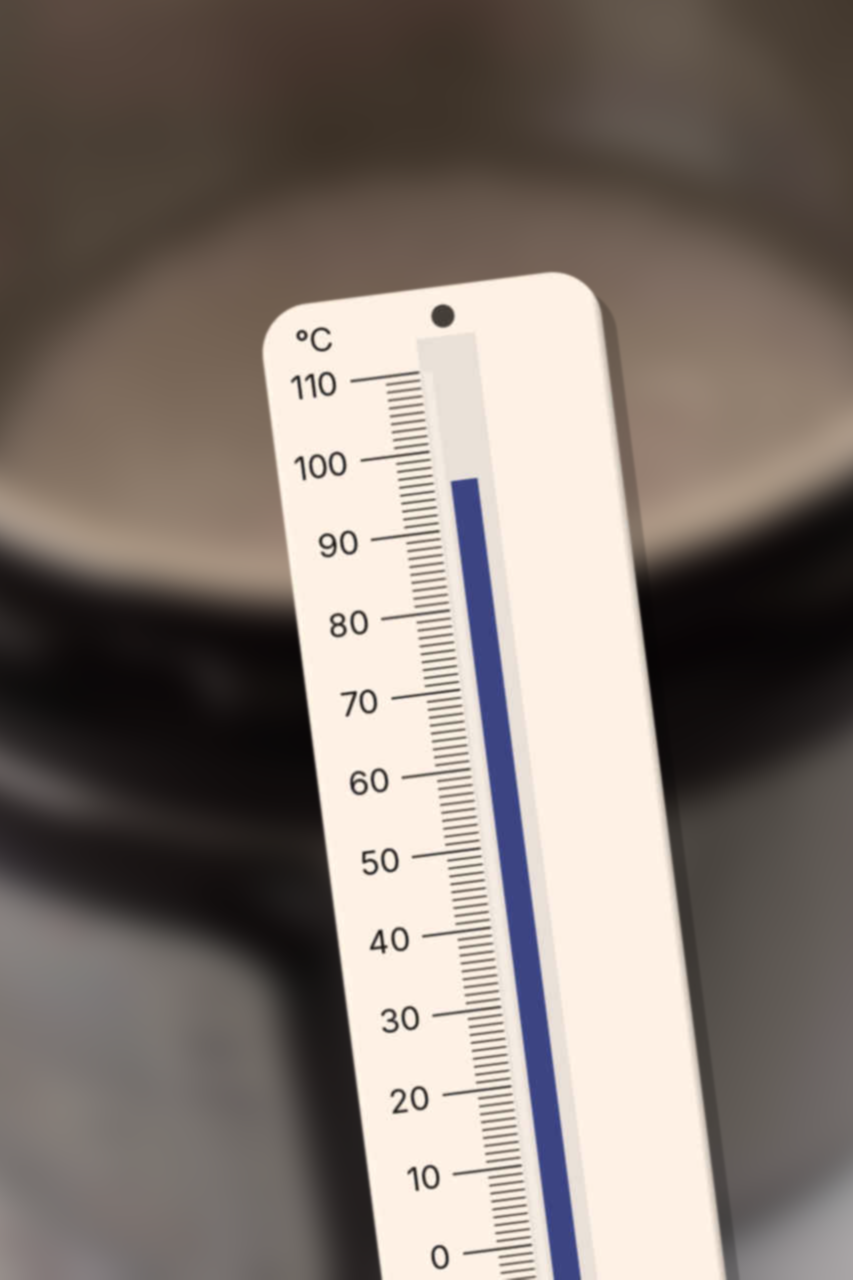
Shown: 96 °C
